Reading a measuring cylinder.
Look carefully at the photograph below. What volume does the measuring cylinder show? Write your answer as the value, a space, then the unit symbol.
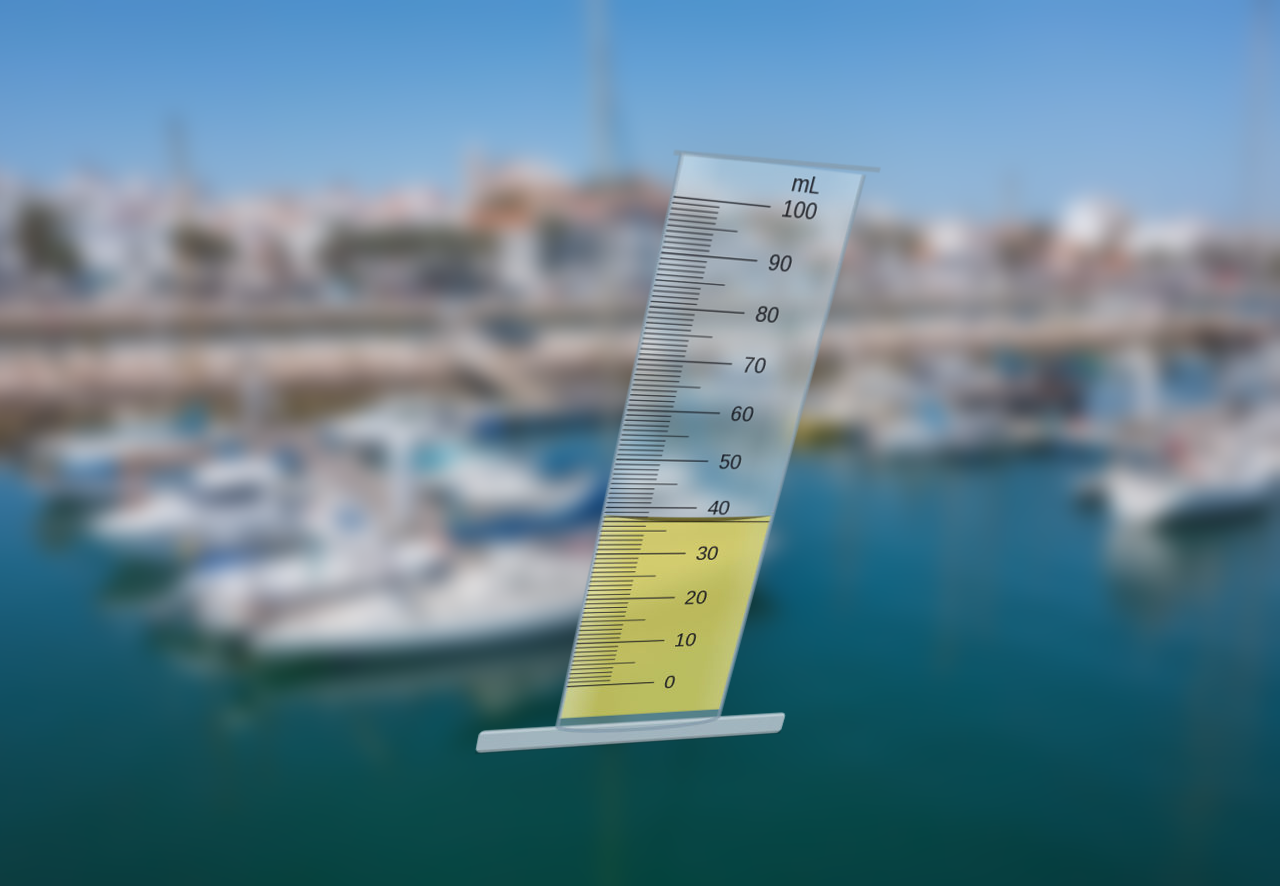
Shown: 37 mL
